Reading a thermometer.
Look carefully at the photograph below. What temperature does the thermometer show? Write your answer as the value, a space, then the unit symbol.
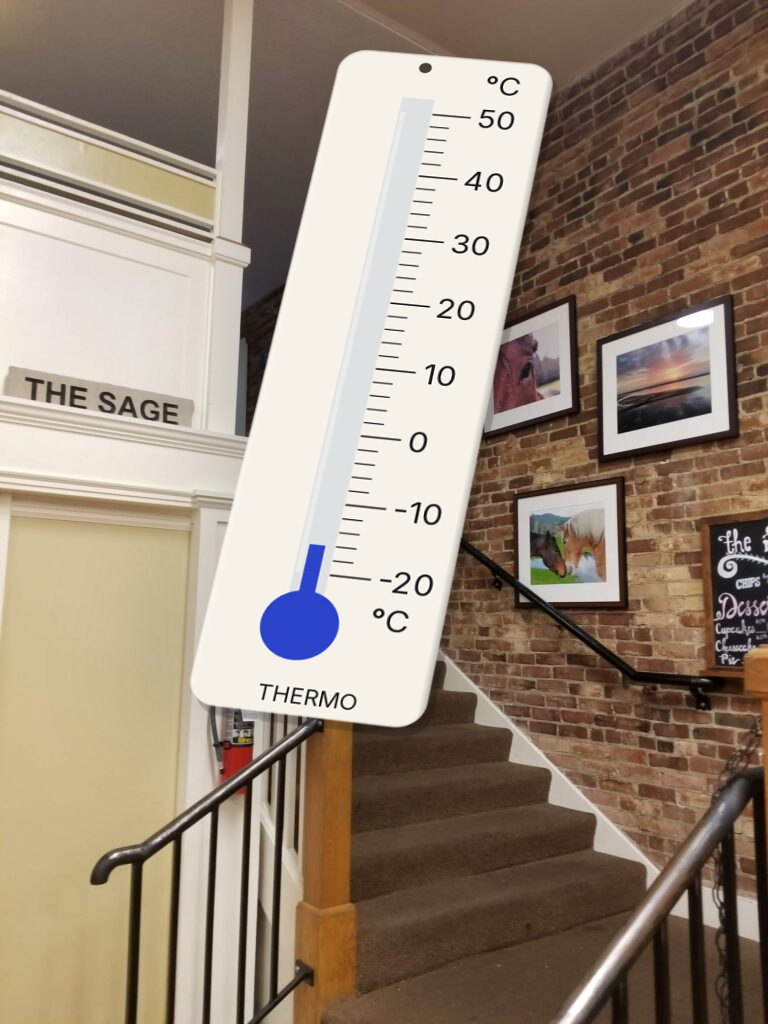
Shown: -16 °C
